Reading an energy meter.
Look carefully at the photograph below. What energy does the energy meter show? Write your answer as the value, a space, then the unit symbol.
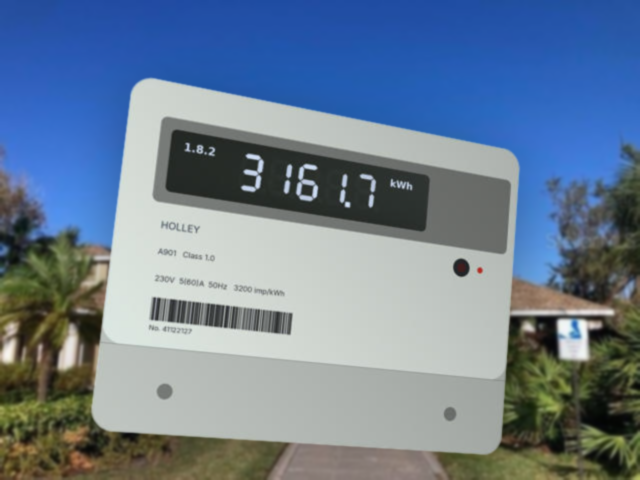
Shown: 3161.7 kWh
